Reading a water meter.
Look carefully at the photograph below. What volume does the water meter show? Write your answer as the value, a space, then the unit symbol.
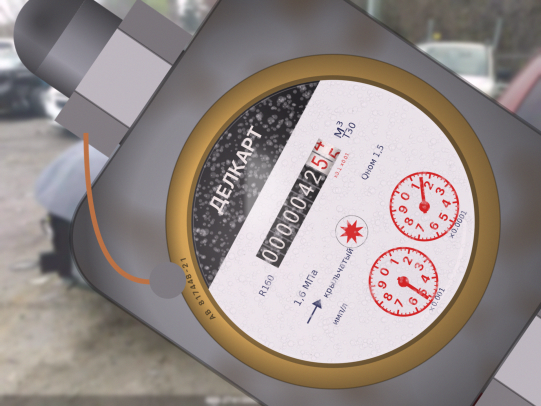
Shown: 42.5451 m³
